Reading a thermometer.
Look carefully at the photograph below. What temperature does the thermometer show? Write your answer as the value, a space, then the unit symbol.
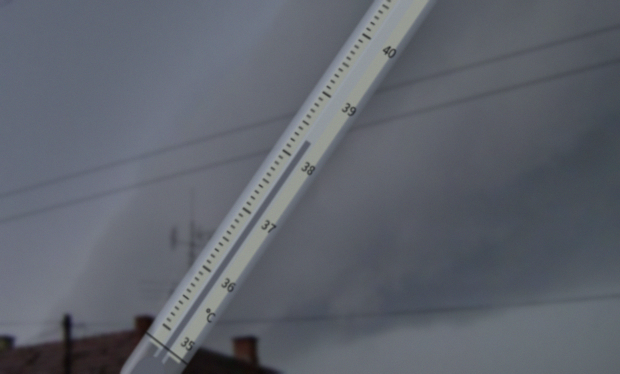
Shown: 38.3 °C
